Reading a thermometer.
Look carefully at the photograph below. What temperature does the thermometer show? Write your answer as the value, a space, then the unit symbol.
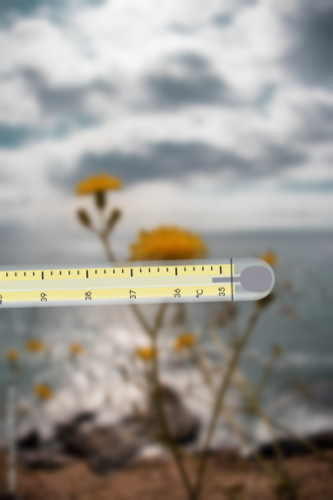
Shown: 35.2 °C
